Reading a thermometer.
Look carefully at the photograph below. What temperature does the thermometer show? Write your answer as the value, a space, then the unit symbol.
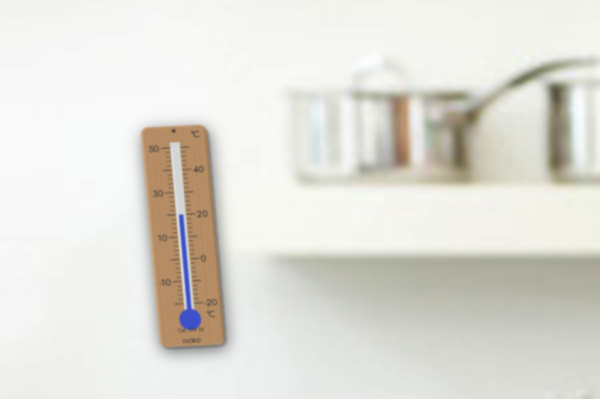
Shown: 20 °C
